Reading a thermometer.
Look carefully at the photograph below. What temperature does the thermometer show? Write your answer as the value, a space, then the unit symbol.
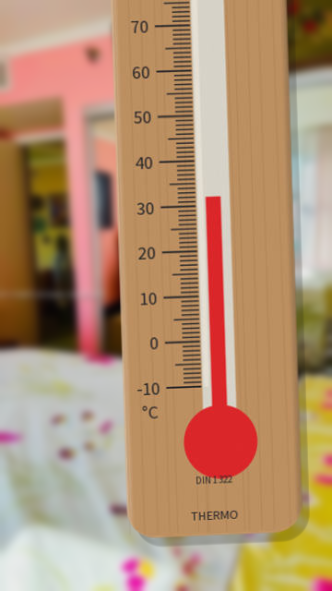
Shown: 32 °C
